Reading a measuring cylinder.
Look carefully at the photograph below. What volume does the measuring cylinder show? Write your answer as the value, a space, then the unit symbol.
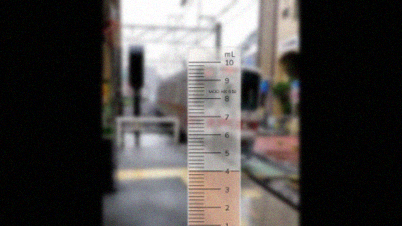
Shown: 4 mL
